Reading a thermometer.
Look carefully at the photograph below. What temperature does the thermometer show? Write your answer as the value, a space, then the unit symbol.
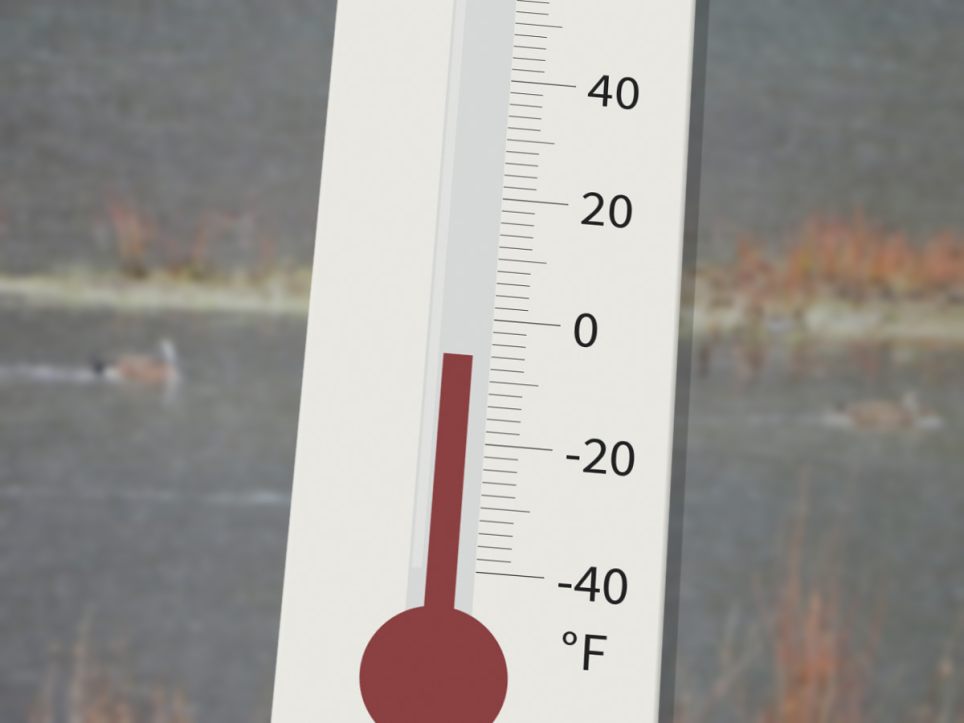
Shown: -6 °F
